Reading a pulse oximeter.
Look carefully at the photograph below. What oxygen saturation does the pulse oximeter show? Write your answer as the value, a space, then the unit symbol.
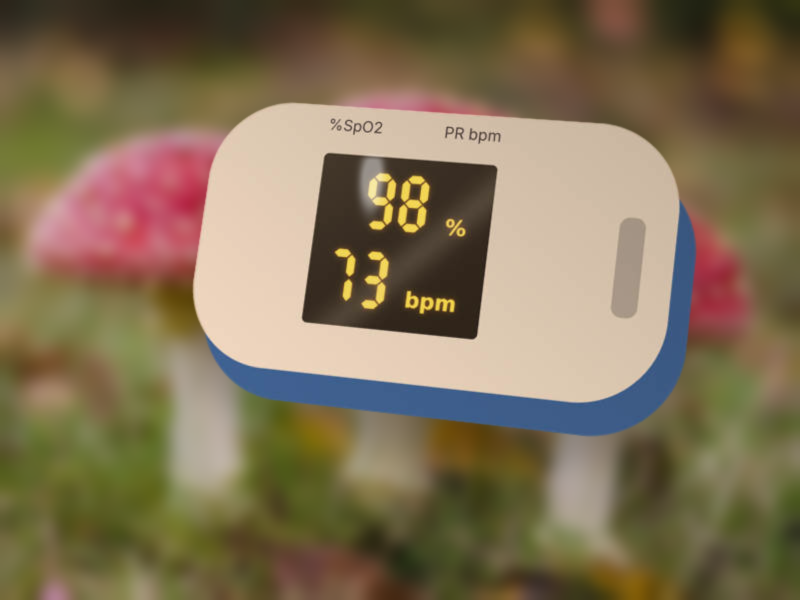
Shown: 98 %
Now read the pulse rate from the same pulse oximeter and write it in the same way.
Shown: 73 bpm
